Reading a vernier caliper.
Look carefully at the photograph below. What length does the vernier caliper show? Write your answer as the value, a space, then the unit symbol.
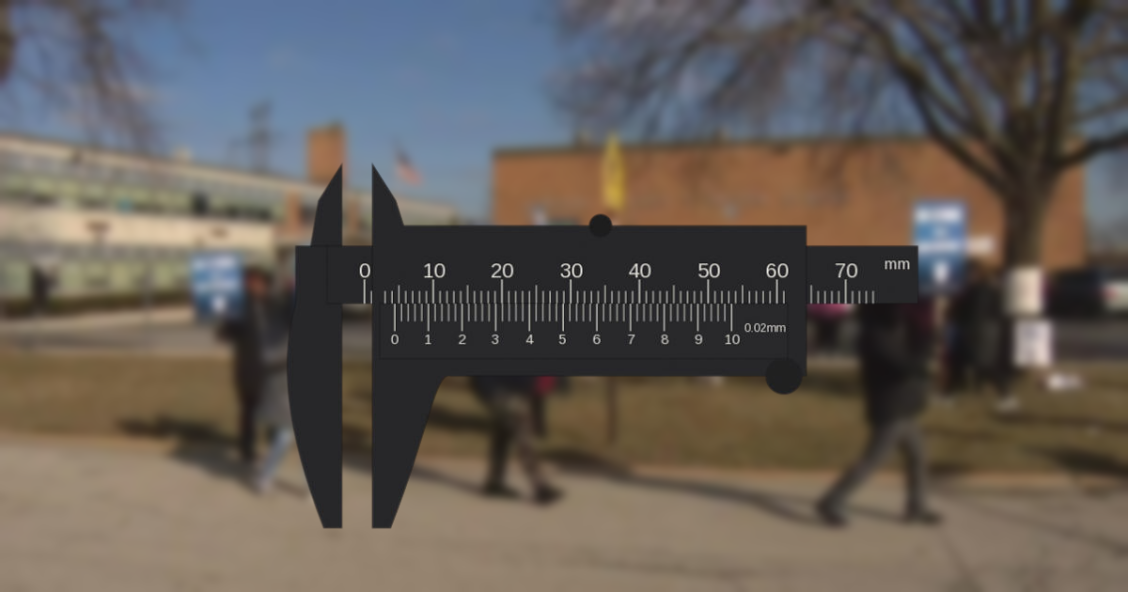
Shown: 4.4 mm
